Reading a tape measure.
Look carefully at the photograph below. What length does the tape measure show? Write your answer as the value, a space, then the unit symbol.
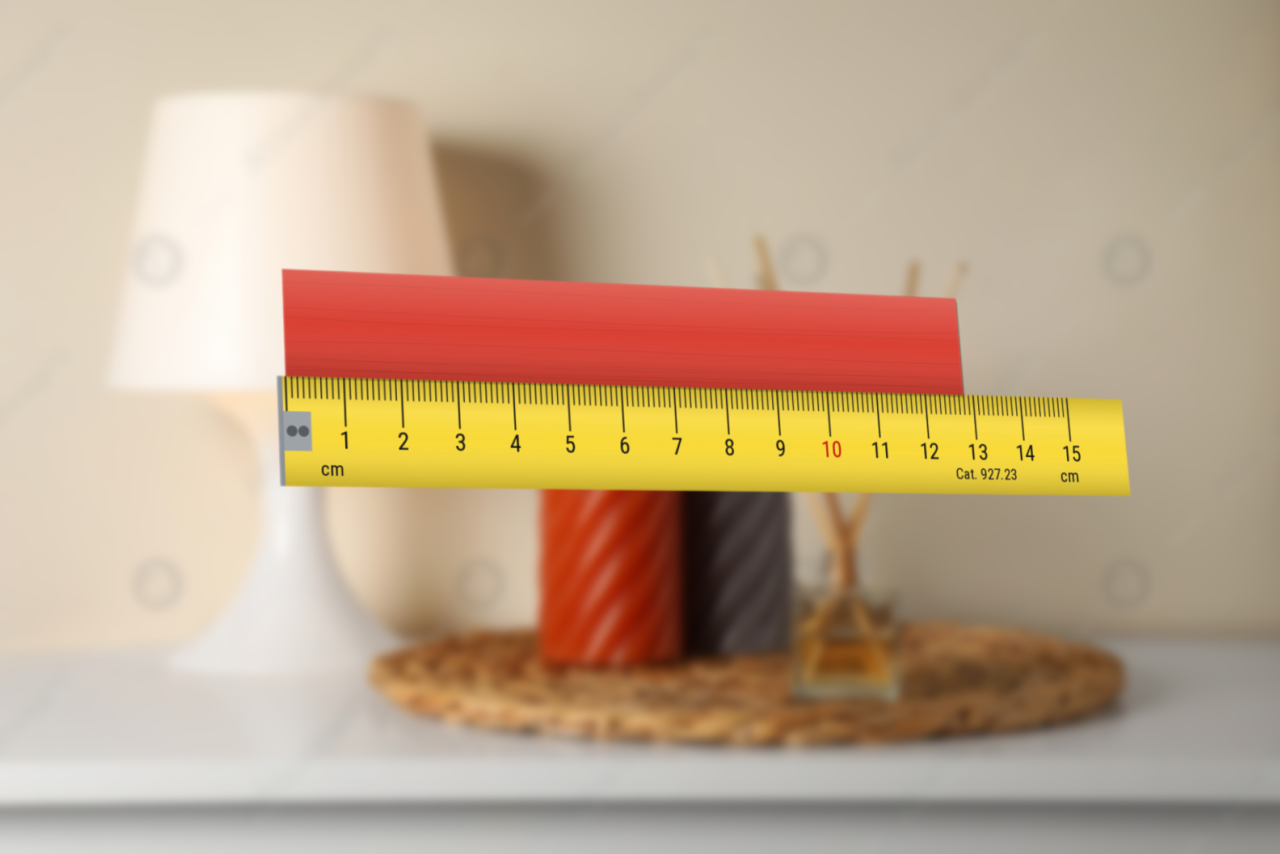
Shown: 12.8 cm
